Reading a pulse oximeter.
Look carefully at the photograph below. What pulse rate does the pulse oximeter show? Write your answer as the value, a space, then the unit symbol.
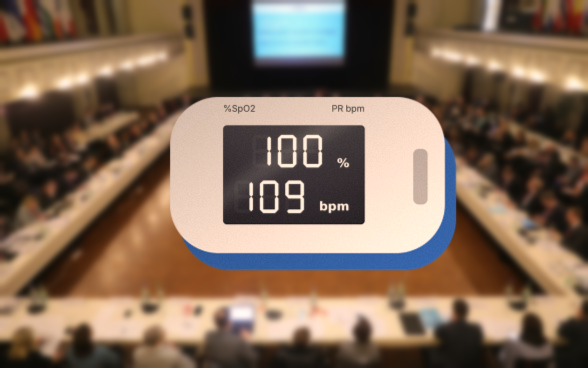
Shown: 109 bpm
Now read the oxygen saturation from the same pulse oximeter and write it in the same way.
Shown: 100 %
